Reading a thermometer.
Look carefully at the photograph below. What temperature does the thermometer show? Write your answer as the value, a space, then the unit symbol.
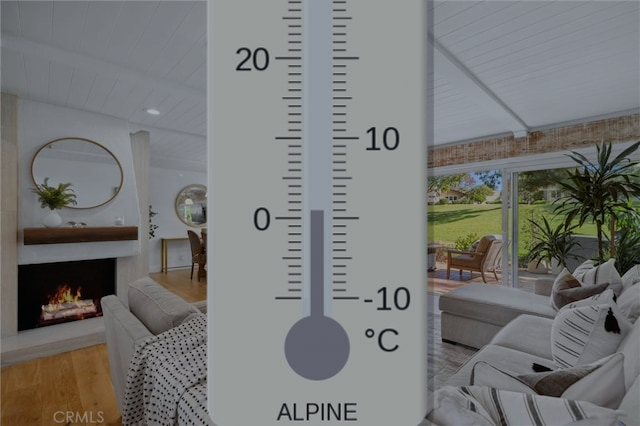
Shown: 1 °C
